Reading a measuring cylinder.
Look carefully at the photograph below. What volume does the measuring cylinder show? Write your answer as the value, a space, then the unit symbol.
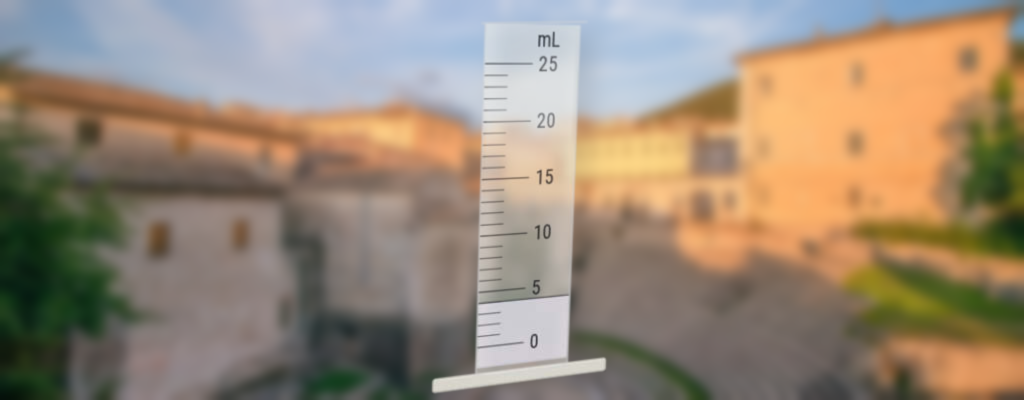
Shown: 4 mL
